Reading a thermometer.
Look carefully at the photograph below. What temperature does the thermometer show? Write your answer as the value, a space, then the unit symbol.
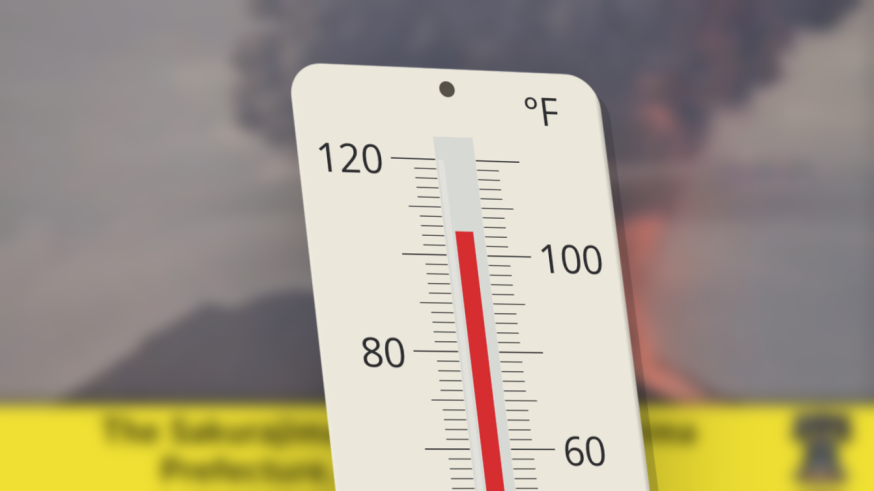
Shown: 105 °F
